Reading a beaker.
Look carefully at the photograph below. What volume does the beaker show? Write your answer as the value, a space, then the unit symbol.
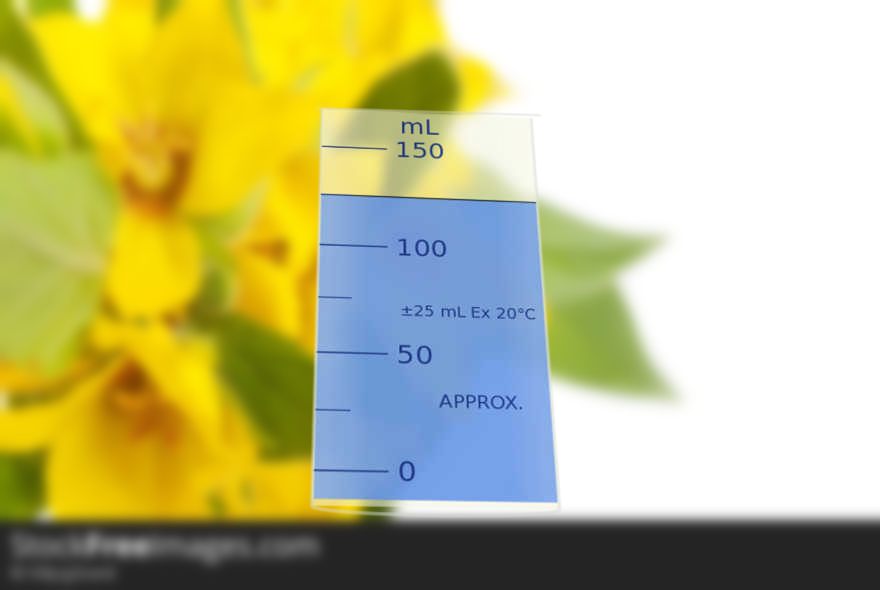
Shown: 125 mL
